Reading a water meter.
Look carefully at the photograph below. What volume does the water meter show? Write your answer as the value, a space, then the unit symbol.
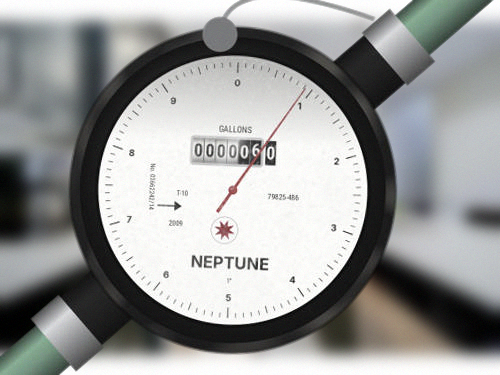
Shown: 60.9 gal
